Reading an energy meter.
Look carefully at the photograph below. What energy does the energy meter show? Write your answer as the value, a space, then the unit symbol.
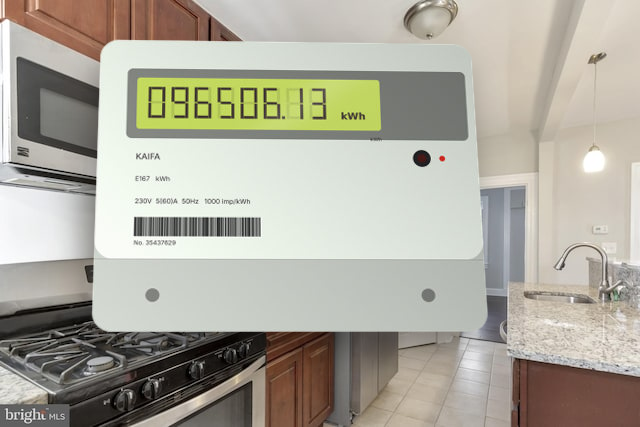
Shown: 96506.13 kWh
